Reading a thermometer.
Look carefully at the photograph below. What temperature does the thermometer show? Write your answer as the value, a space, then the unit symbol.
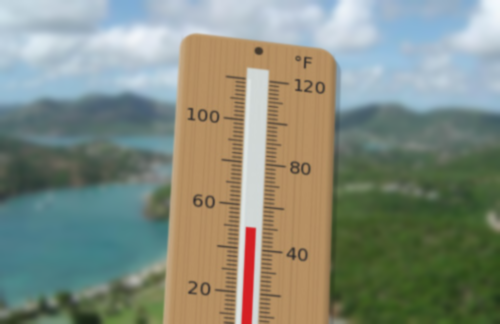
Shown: 50 °F
